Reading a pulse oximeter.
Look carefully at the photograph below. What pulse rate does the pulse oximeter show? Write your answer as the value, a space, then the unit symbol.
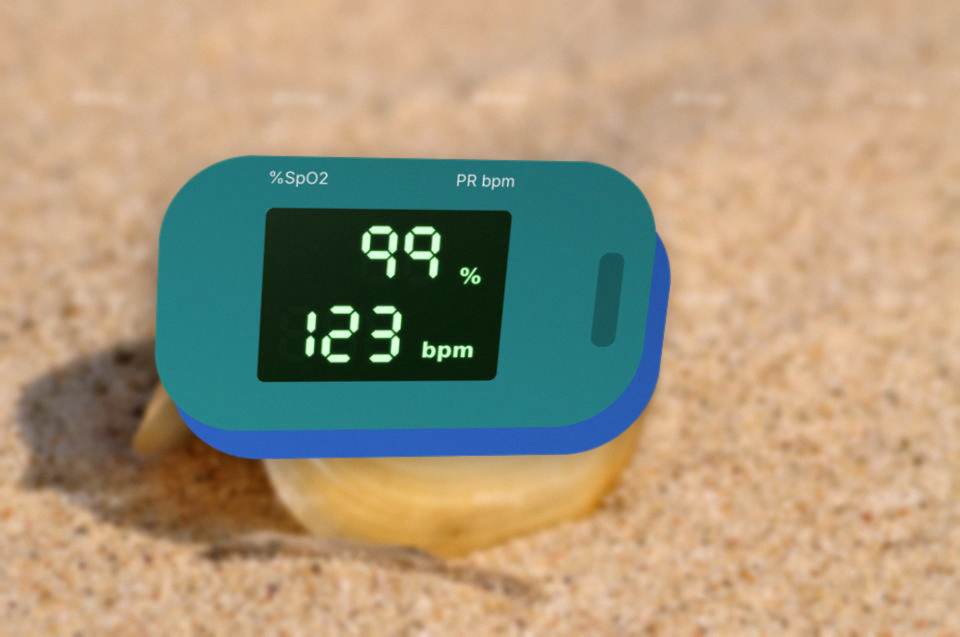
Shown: 123 bpm
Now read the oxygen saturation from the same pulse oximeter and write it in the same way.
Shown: 99 %
